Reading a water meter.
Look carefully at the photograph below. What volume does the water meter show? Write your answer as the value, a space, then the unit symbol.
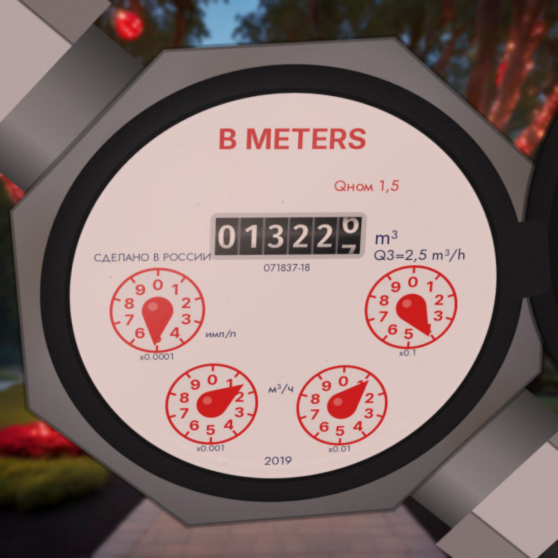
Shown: 13226.4115 m³
